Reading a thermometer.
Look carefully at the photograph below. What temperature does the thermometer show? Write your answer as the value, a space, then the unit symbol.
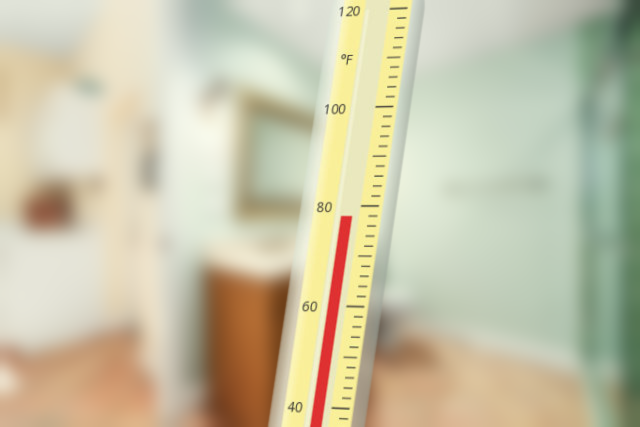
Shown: 78 °F
